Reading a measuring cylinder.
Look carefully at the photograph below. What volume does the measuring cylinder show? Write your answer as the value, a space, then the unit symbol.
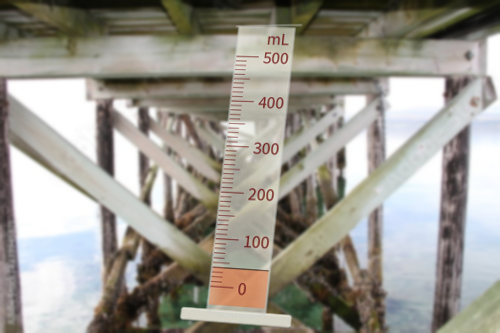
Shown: 40 mL
